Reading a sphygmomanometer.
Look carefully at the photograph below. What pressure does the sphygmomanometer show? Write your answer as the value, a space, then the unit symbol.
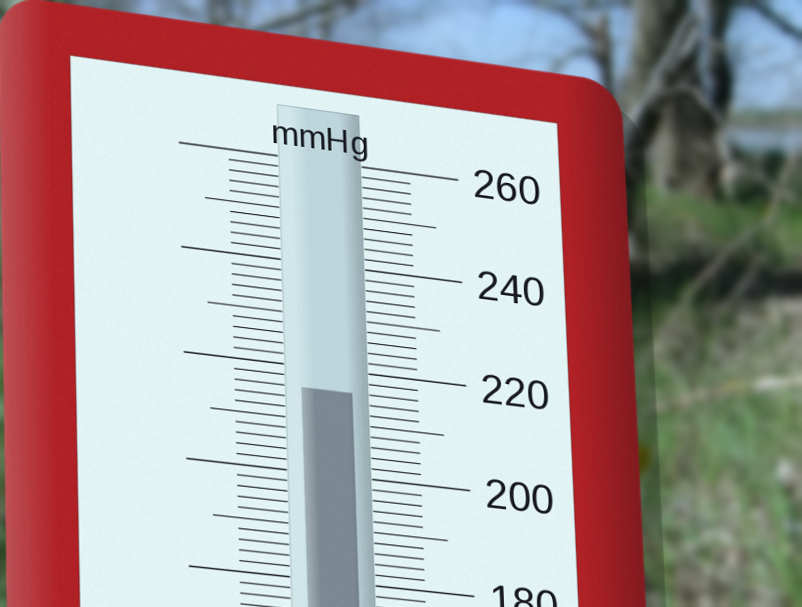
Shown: 216 mmHg
